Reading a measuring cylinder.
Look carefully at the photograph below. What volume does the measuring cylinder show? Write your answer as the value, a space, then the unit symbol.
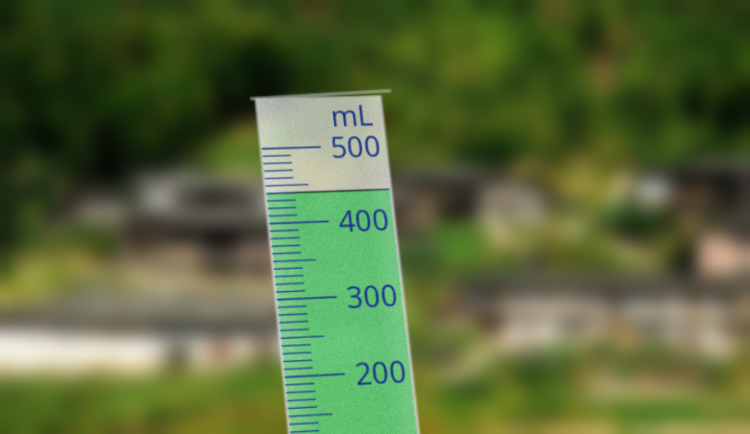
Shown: 440 mL
